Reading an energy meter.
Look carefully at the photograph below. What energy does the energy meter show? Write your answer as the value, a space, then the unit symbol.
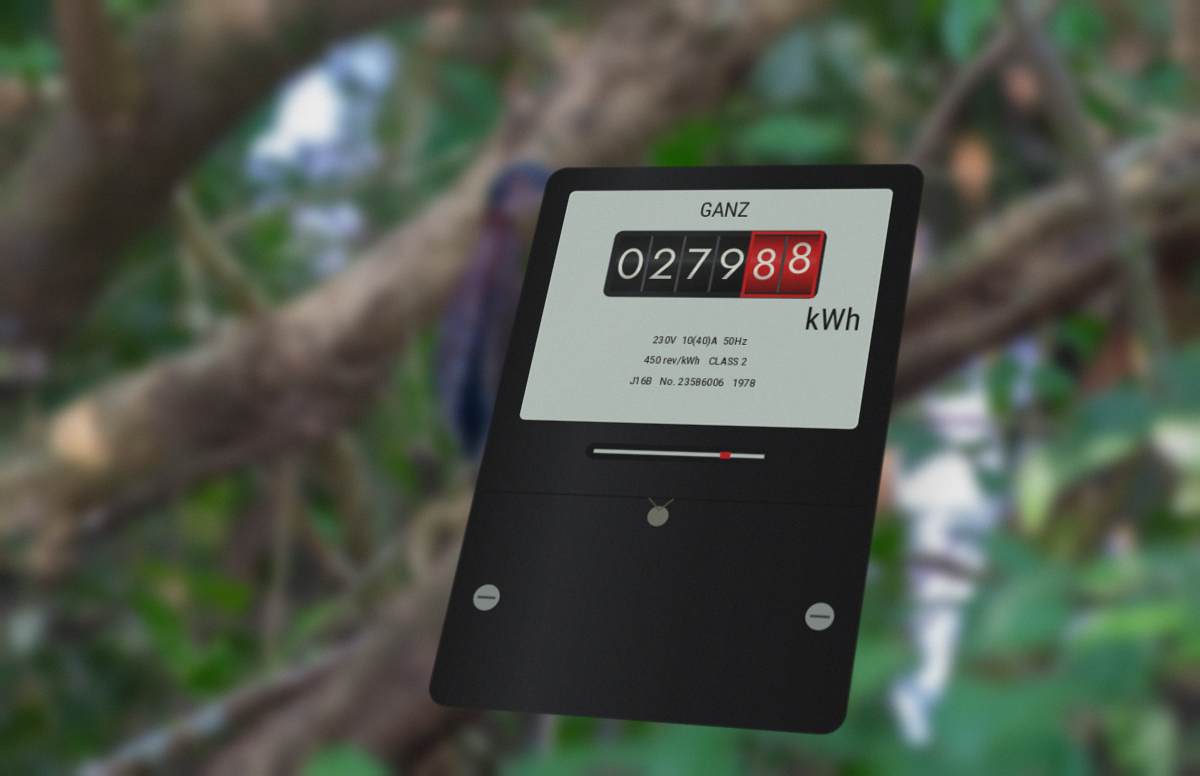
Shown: 279.88 kWh
